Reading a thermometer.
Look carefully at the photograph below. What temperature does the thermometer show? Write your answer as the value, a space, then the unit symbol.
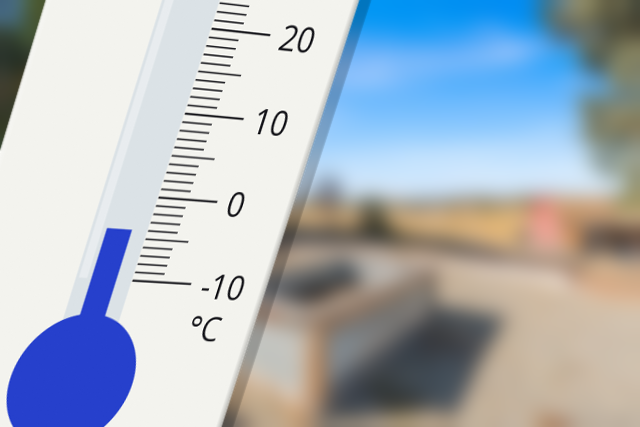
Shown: -4 °C
